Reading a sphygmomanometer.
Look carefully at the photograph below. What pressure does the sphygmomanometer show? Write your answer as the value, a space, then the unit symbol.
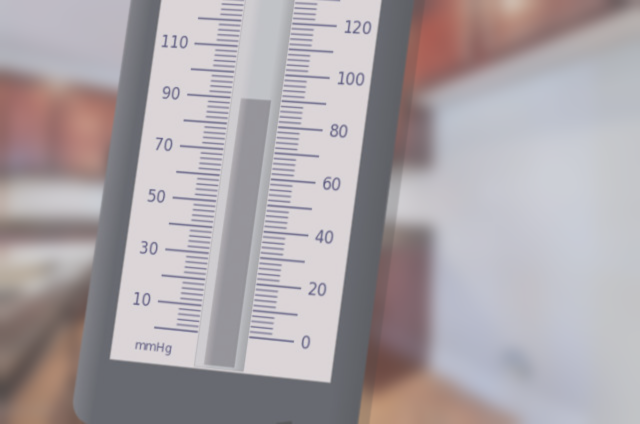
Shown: 90 mmHg
